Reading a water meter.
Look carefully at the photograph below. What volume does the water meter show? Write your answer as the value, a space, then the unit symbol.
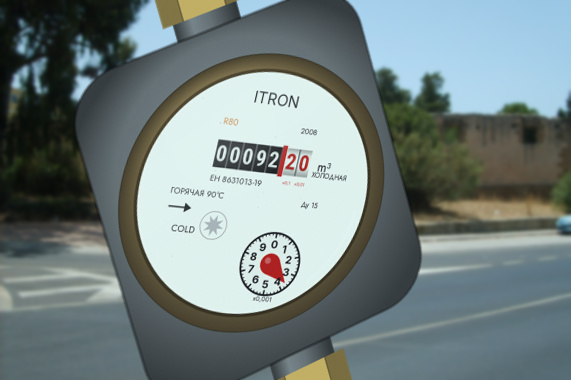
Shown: 92.203 m³
